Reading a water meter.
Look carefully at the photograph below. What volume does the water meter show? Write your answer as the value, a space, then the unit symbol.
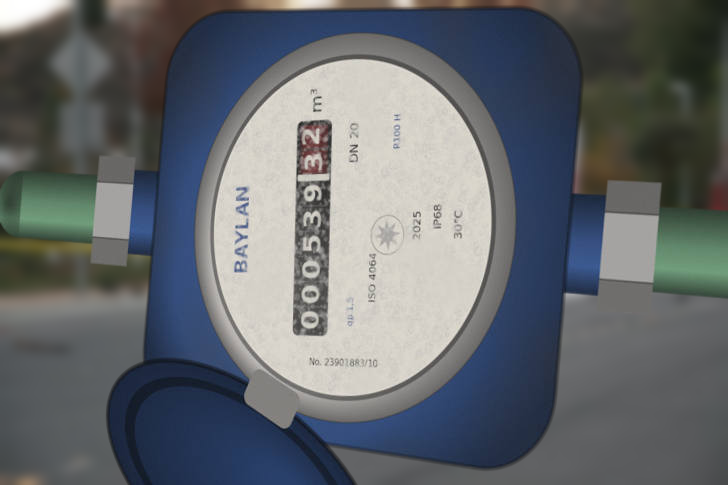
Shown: 539.32 m³
